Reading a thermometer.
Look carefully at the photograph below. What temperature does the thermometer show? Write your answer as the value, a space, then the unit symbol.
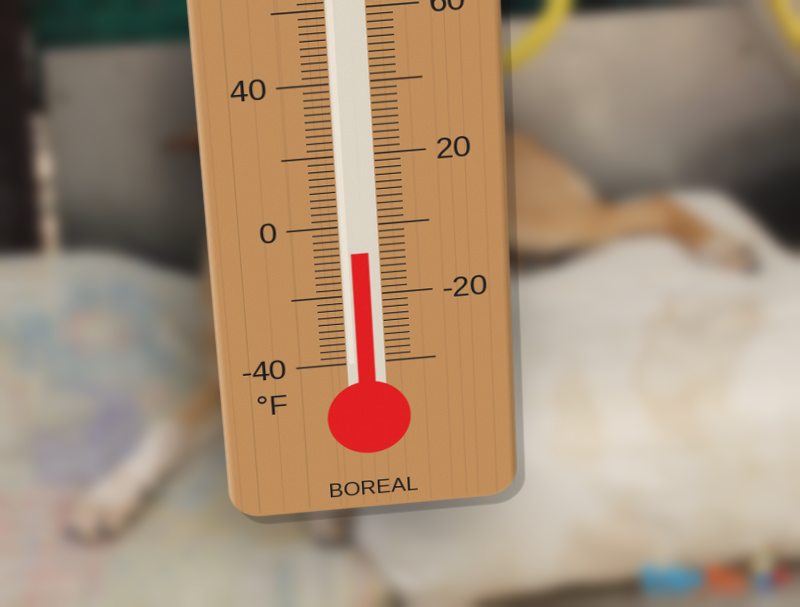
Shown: -8 °F
